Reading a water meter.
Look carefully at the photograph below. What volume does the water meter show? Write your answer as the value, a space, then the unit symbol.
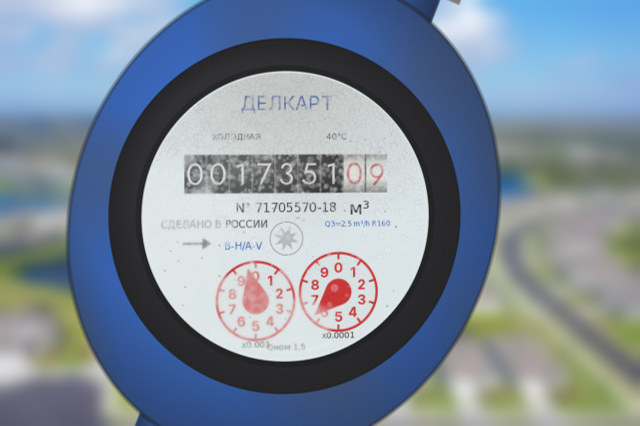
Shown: 17351.0896 m³
